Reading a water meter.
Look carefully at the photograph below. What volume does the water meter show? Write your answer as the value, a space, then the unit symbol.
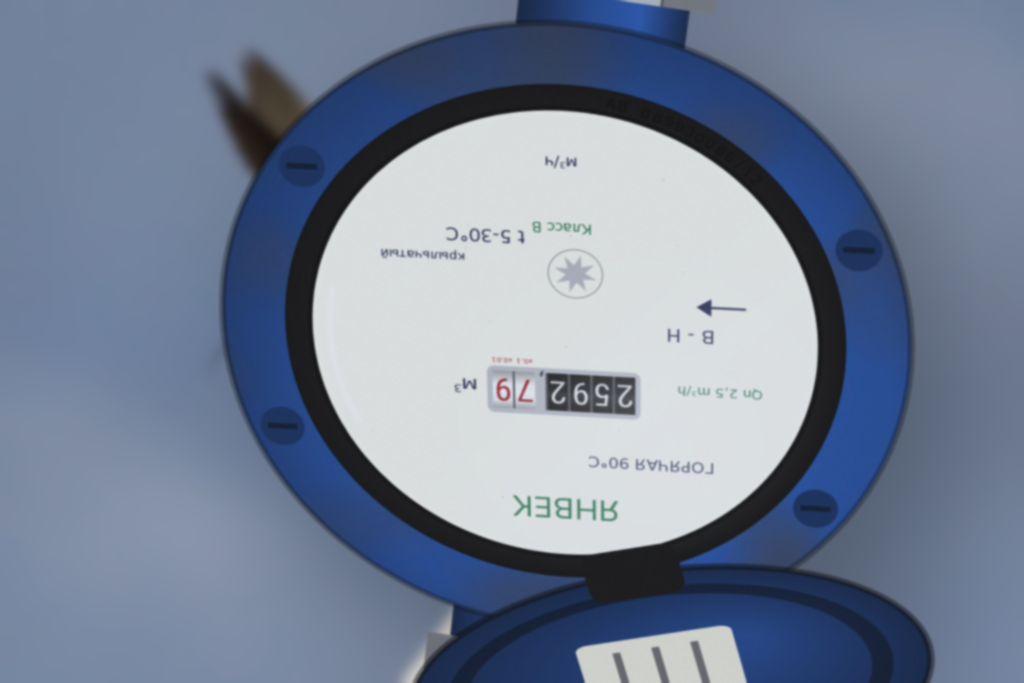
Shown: 2592.79 m³
